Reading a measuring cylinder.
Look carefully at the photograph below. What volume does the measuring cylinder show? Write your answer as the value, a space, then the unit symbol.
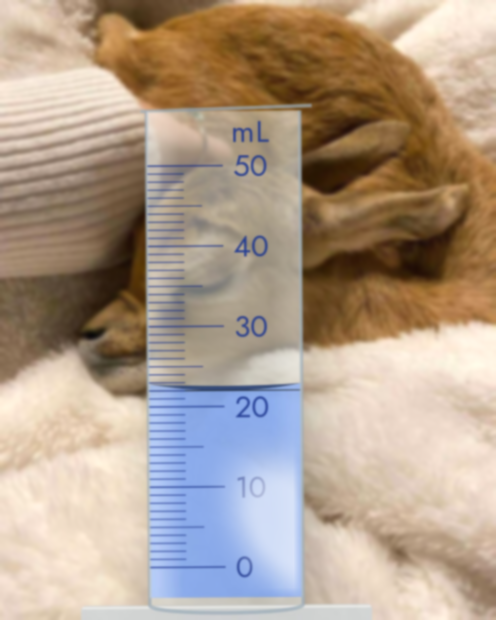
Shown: 22 mL
